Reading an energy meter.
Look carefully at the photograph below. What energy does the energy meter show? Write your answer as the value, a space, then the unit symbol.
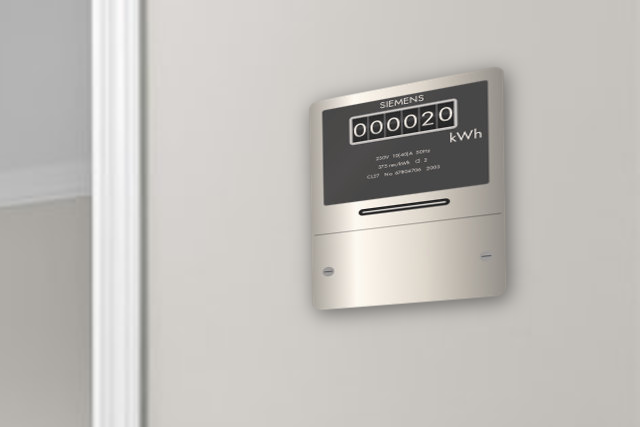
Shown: 20 kWh
